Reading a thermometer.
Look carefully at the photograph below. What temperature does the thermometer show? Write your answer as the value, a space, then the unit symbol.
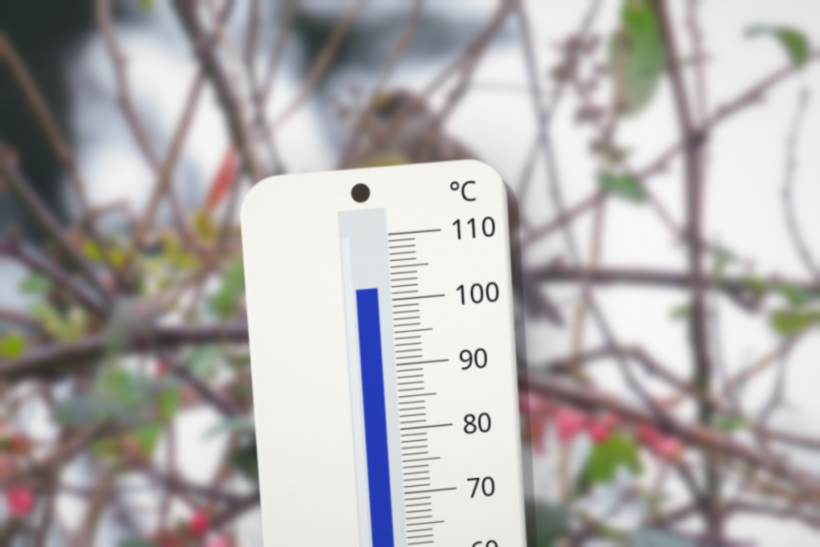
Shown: 102 °C
